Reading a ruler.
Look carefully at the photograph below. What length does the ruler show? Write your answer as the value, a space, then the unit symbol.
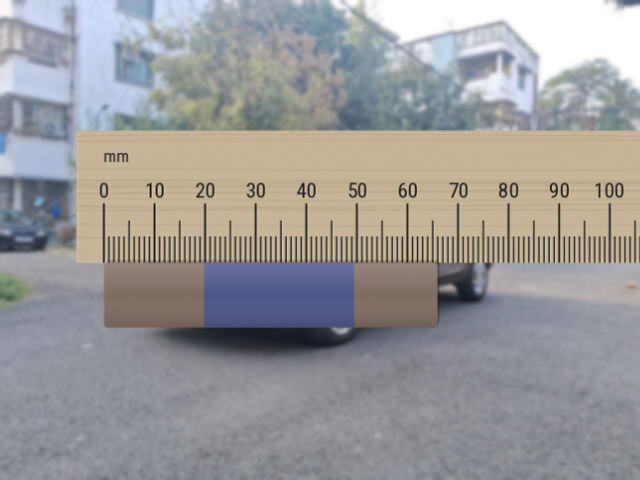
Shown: 66 mm
